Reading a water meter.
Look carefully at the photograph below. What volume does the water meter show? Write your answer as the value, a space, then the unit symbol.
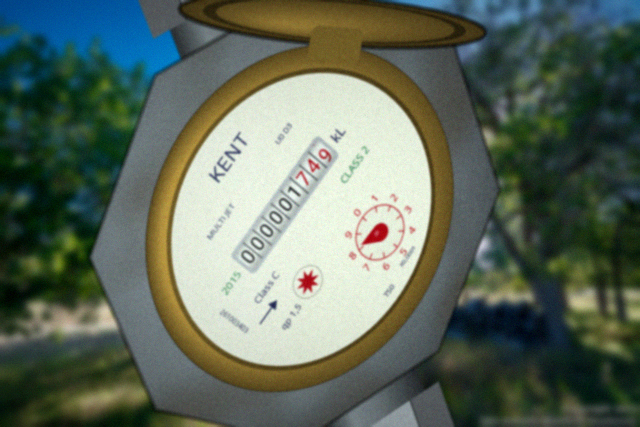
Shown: 1.7488 kL
